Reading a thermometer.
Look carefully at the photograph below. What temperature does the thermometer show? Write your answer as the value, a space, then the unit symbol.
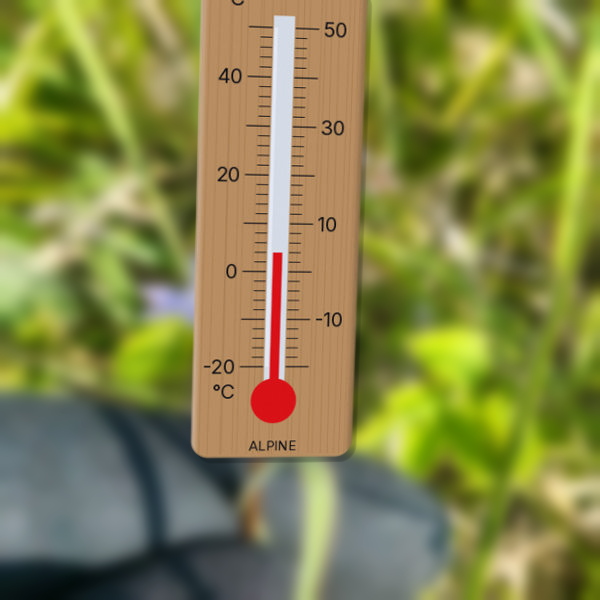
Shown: 4 °C
